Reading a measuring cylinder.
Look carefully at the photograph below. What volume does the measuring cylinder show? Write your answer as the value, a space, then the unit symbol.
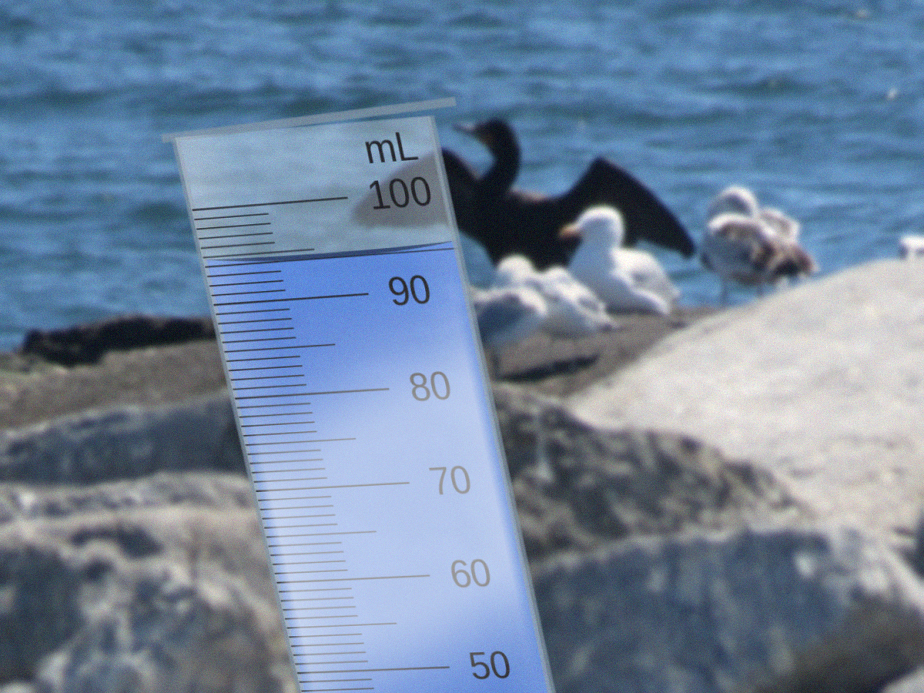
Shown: 94 mL
